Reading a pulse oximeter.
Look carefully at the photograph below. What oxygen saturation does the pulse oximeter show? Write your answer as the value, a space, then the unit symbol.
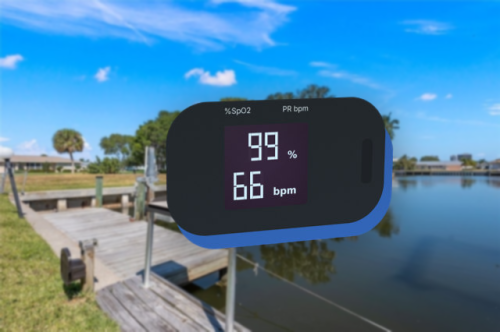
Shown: 99 %
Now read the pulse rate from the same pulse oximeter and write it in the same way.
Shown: 66 bpm
